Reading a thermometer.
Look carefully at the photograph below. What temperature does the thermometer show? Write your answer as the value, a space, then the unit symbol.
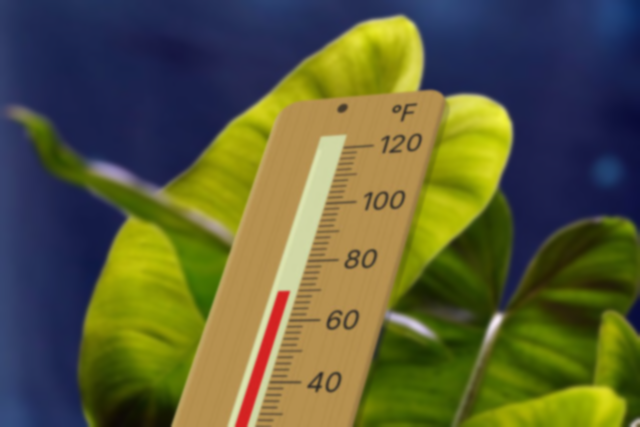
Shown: 70 °F
